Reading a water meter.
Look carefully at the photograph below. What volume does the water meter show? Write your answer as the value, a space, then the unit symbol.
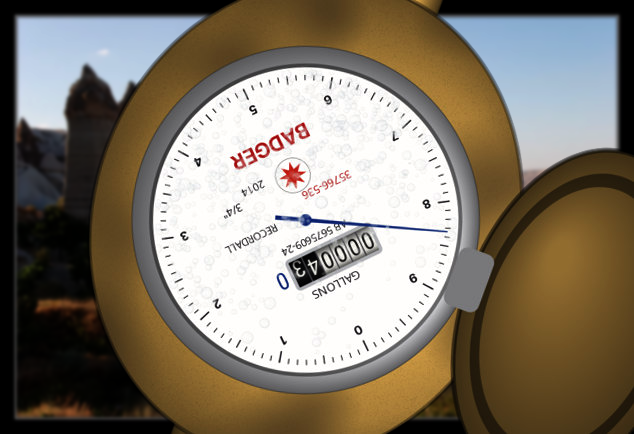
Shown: 428.3 gal
